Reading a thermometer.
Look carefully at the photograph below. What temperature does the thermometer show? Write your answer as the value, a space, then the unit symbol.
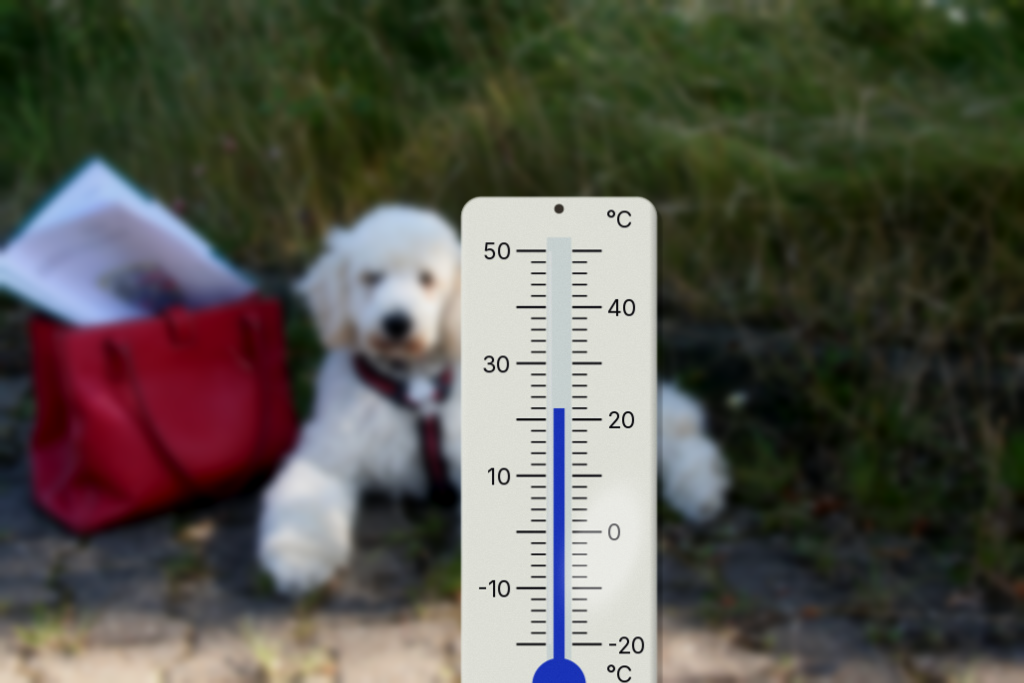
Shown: 22 °C
